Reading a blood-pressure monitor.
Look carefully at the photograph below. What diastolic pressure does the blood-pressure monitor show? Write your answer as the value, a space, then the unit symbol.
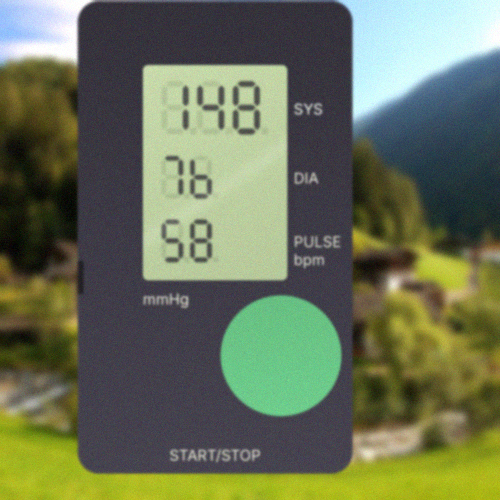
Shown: 76 mmHg
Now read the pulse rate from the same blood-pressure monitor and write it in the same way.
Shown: 58 bpm
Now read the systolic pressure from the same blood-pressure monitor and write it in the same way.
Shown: 148 mmHg
